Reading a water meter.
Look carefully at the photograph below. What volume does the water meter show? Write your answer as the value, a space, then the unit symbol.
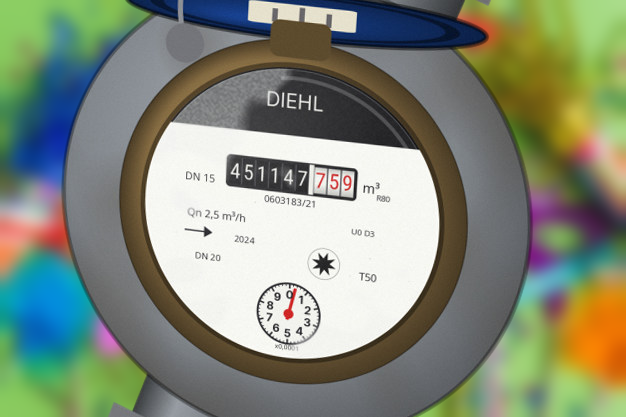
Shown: 451147.7590 m³
